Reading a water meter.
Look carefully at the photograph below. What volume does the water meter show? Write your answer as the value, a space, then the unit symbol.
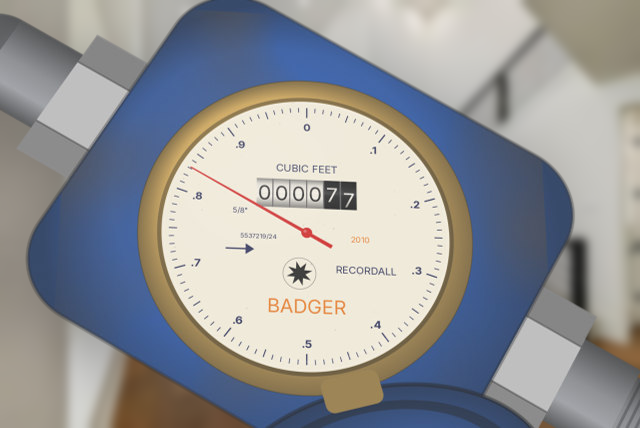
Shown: 76.83 ft³
